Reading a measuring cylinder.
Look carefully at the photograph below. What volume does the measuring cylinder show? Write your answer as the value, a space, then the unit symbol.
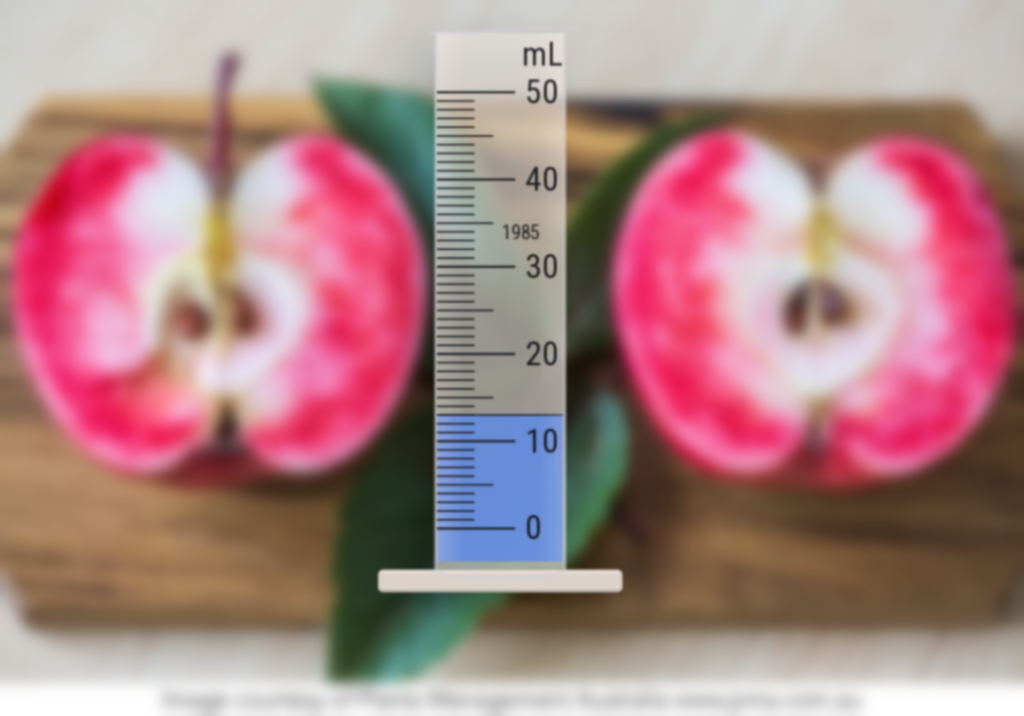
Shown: 13 mL
